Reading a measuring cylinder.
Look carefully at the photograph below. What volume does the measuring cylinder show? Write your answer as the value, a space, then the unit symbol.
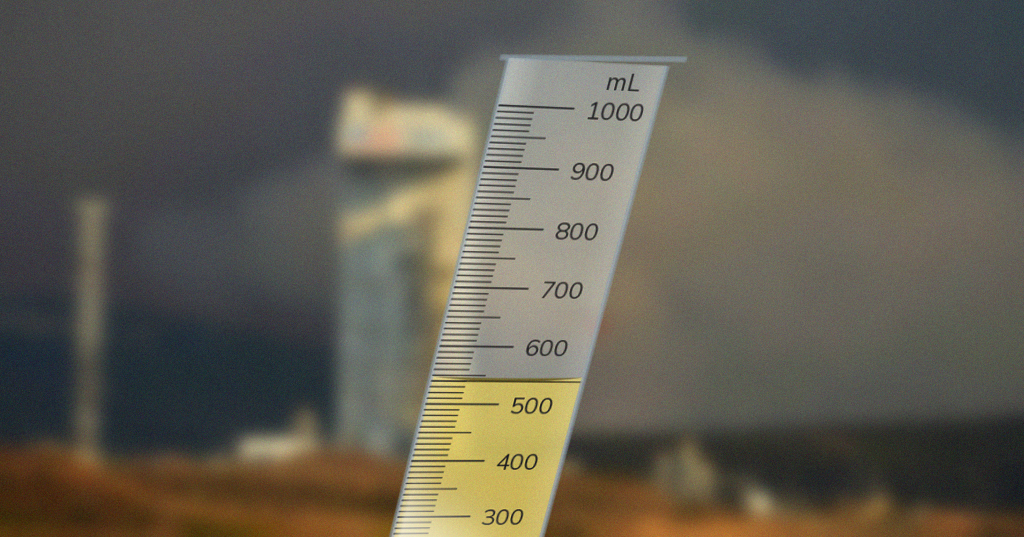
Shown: 540 mL
